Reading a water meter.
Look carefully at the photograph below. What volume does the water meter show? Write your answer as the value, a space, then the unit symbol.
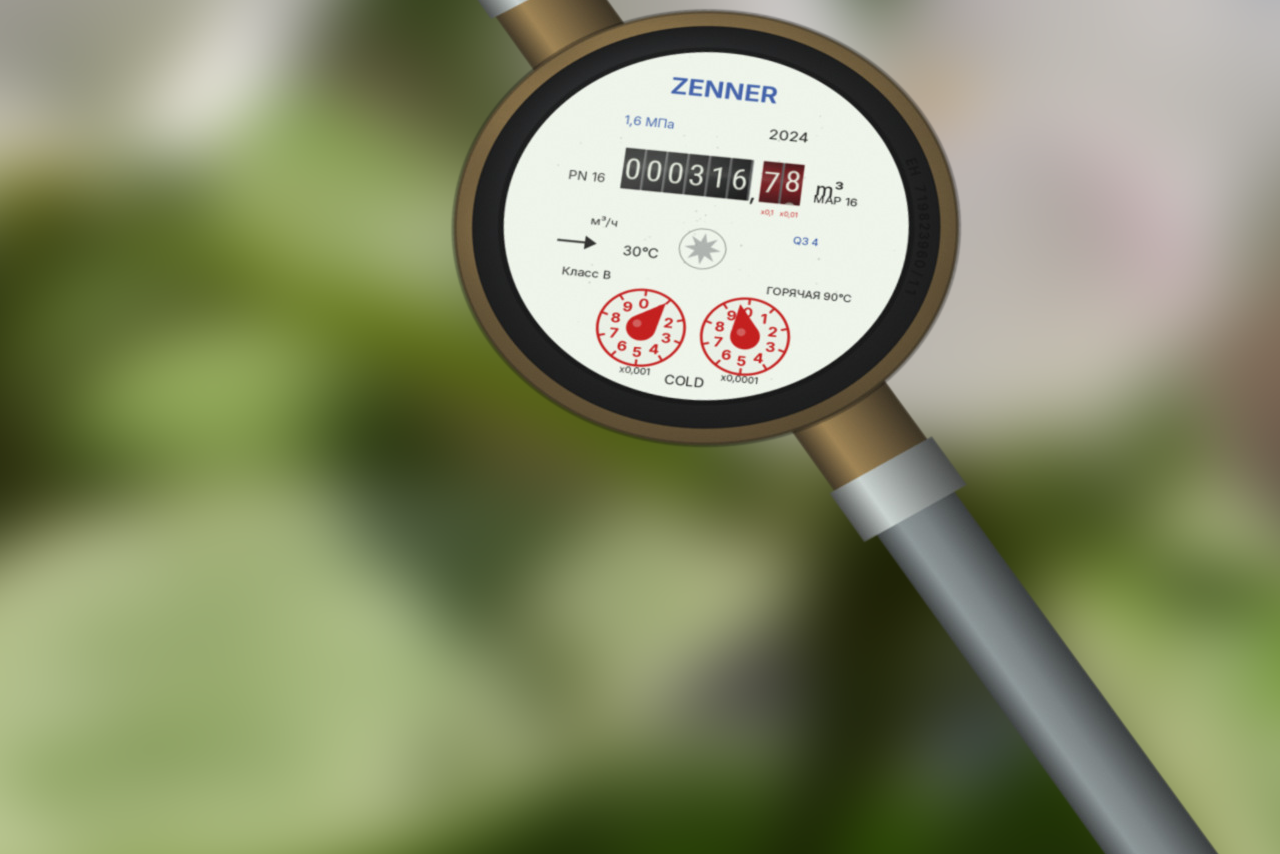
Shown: 316.7809 m³
